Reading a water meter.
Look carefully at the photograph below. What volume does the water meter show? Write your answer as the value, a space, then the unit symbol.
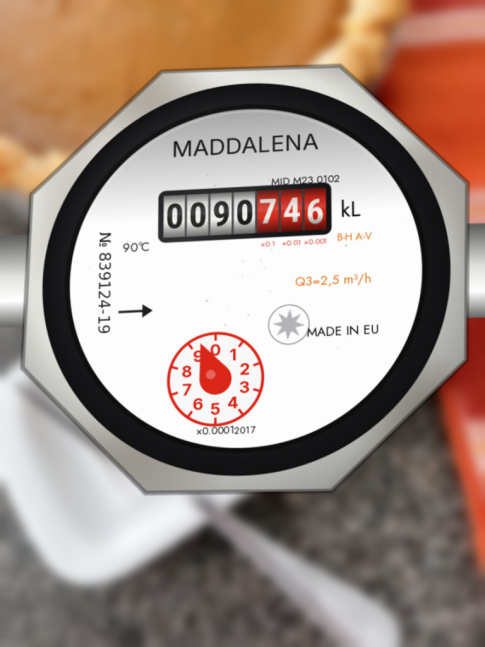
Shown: 90.7459 kL
